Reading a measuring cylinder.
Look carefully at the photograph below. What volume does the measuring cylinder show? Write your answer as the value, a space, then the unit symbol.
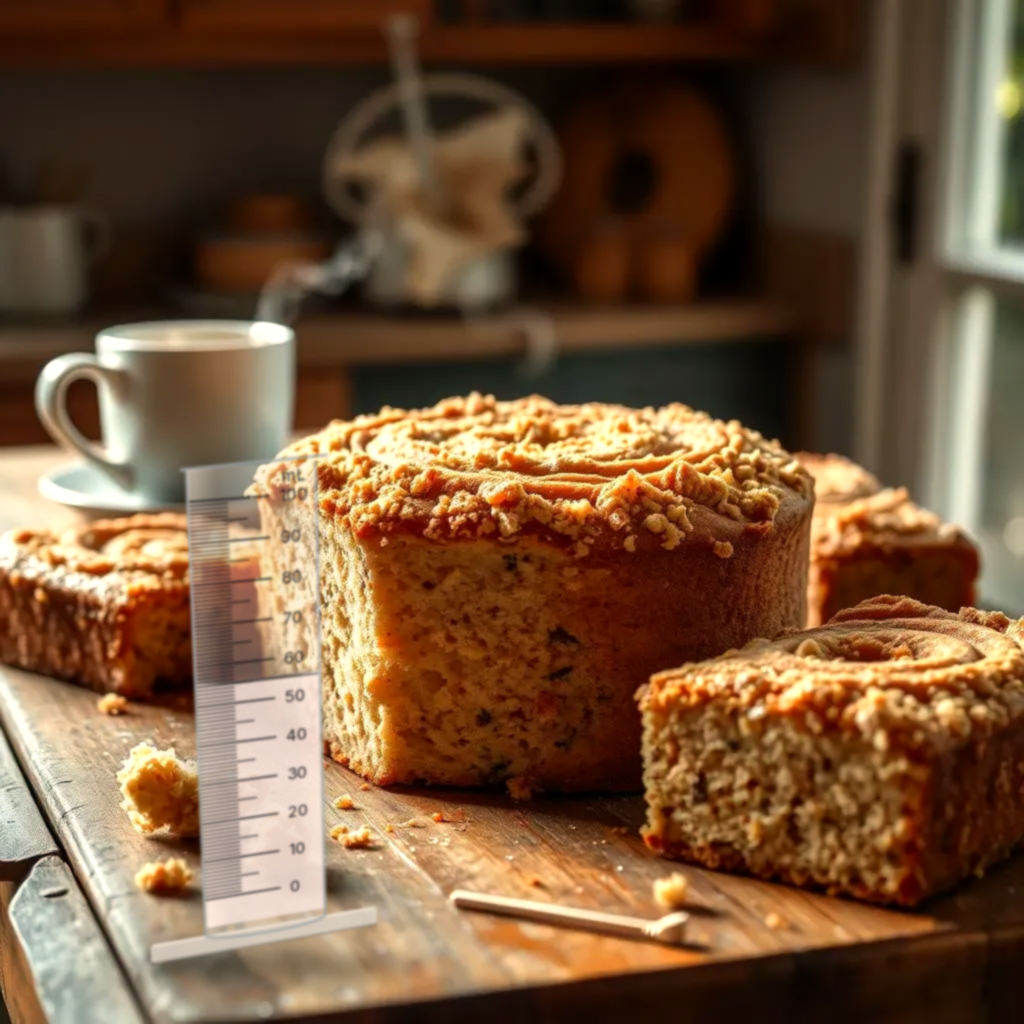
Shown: 55 mL
